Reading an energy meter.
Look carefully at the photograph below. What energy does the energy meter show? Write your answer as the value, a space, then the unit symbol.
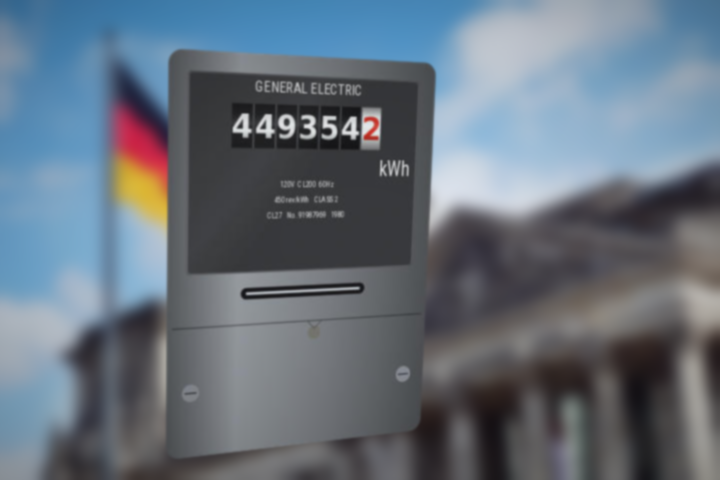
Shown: 449354.2 kWh
